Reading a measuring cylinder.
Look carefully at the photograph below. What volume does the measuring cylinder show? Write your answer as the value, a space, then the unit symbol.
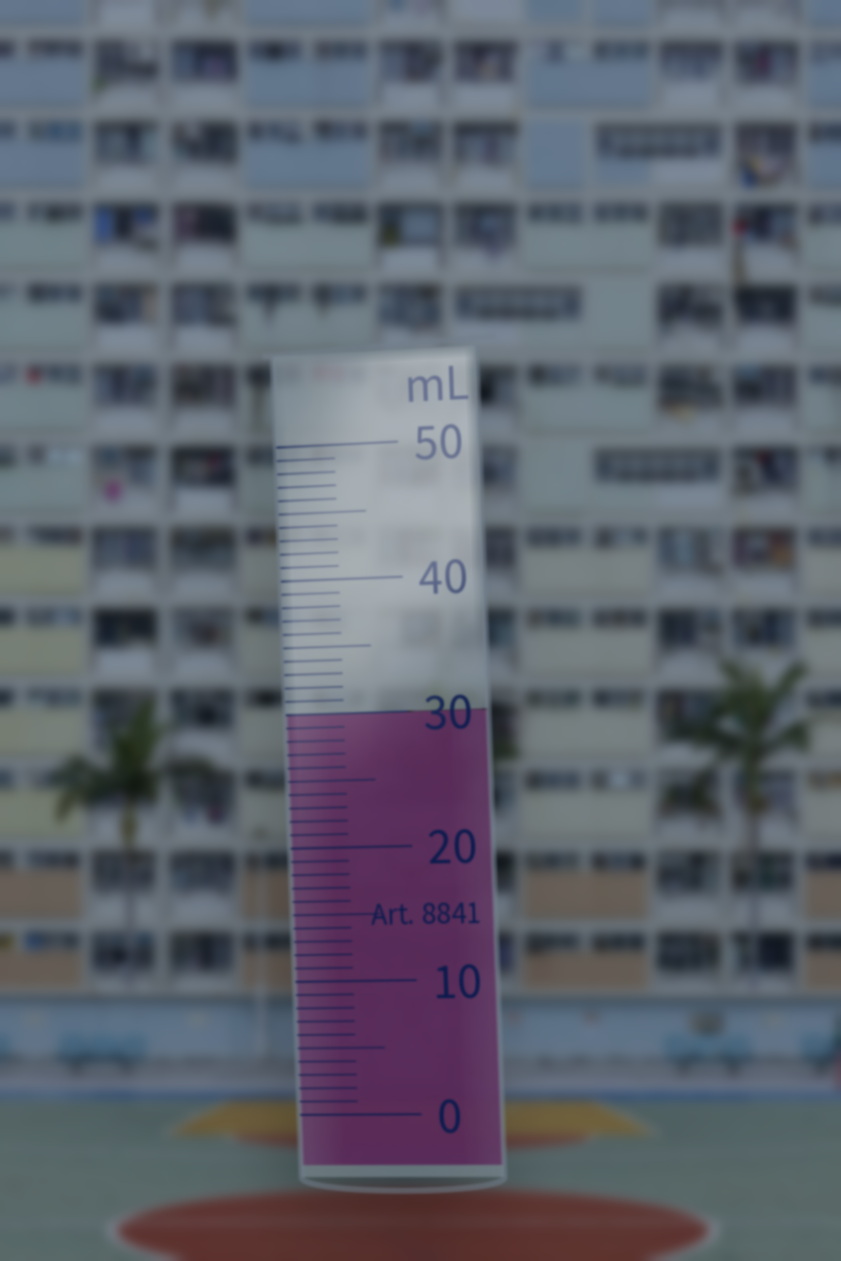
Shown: 30 mL
